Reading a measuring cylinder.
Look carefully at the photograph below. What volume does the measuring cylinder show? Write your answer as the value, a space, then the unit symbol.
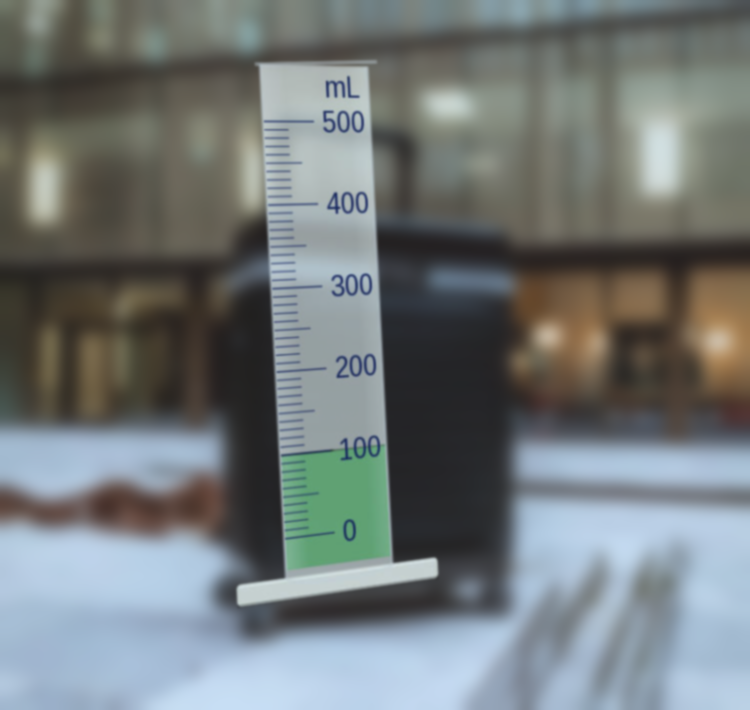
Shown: 100 mL
